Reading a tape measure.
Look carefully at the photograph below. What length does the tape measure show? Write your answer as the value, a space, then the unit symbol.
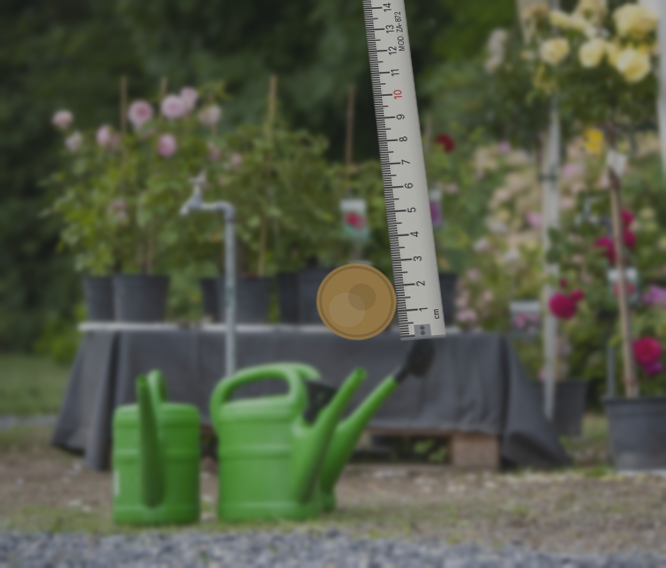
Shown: 3 cm
